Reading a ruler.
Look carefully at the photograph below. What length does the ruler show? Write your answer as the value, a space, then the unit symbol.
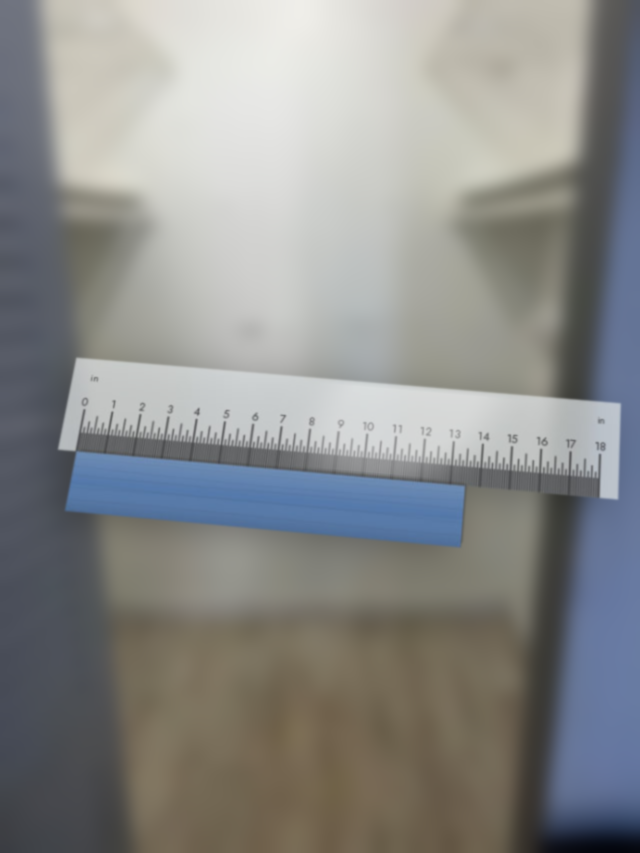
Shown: 13.5 in
